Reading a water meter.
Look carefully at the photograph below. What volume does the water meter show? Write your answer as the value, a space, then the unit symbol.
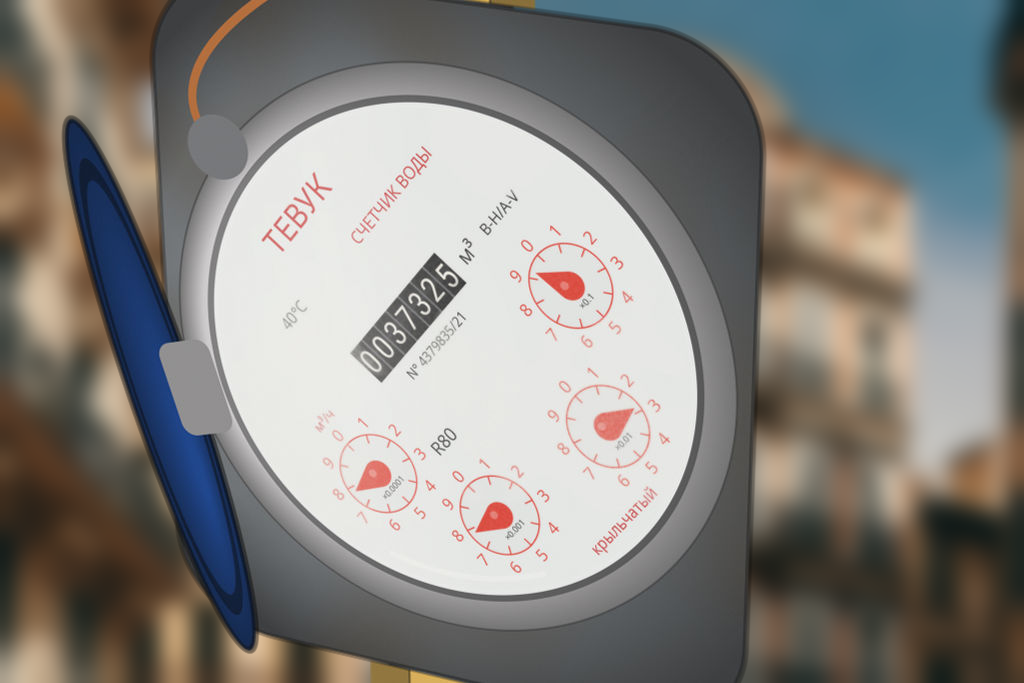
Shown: 37324.9277 m³
